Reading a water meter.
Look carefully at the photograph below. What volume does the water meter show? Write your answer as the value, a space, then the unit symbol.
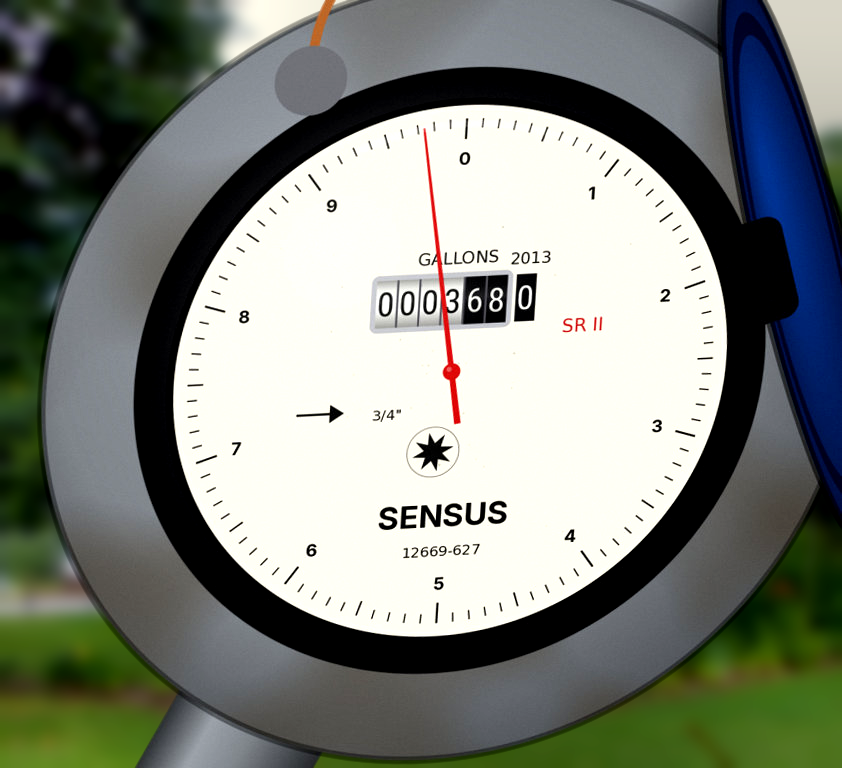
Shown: 3679.7 gal
